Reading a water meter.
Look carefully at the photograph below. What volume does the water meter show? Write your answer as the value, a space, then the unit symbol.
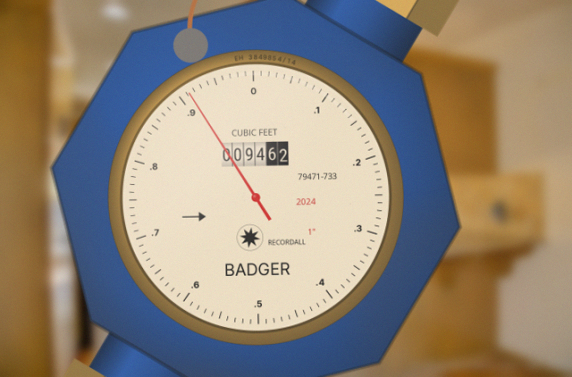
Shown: 9461.91 ft³
